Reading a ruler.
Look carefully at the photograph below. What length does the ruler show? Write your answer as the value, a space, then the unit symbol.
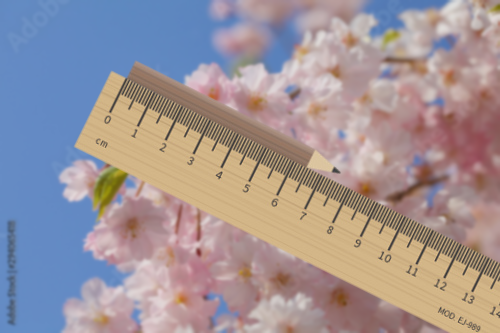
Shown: 7.5 cm
